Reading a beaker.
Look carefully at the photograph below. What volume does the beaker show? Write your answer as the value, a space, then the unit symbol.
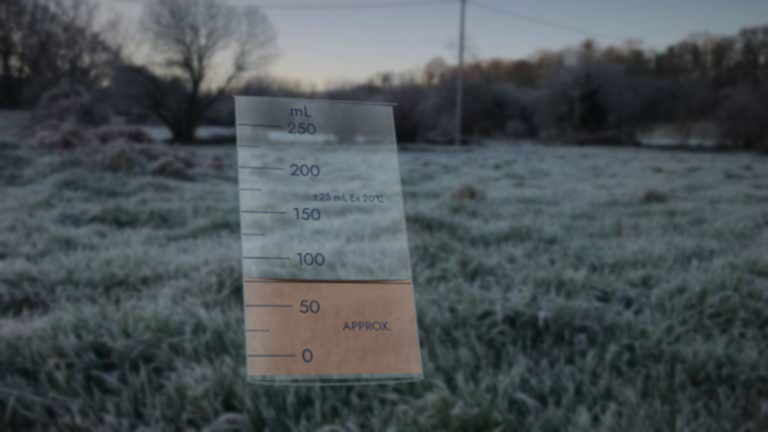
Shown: 75 mL
